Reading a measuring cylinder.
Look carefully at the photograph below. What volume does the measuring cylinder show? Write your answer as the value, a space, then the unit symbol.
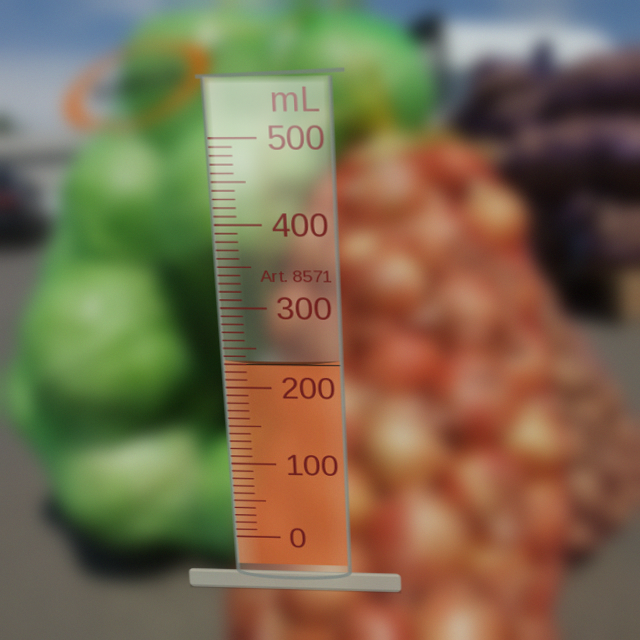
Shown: 230 mL
